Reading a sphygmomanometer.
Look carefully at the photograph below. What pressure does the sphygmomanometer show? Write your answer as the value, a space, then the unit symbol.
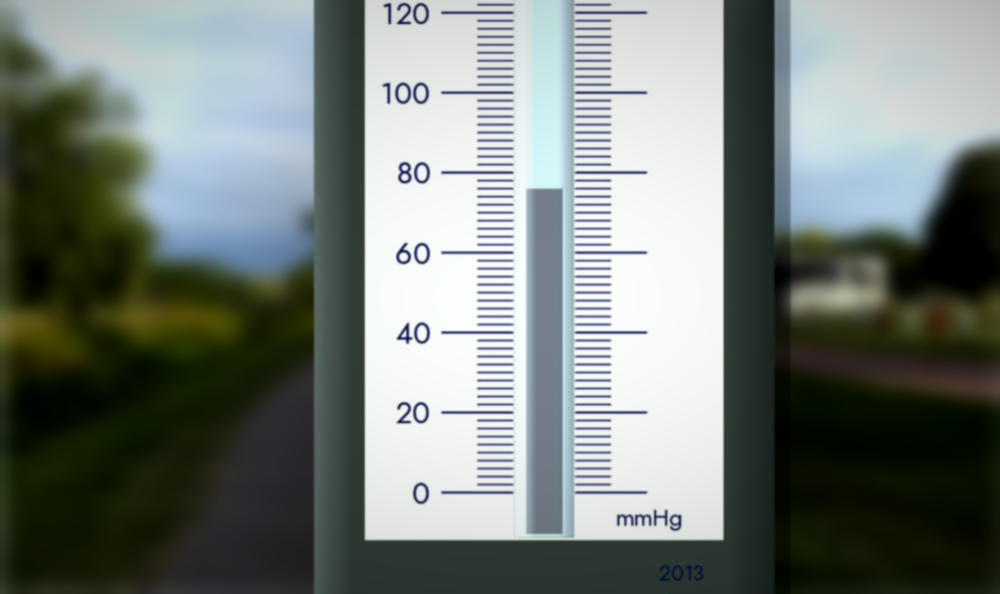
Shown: 76 mmHg
